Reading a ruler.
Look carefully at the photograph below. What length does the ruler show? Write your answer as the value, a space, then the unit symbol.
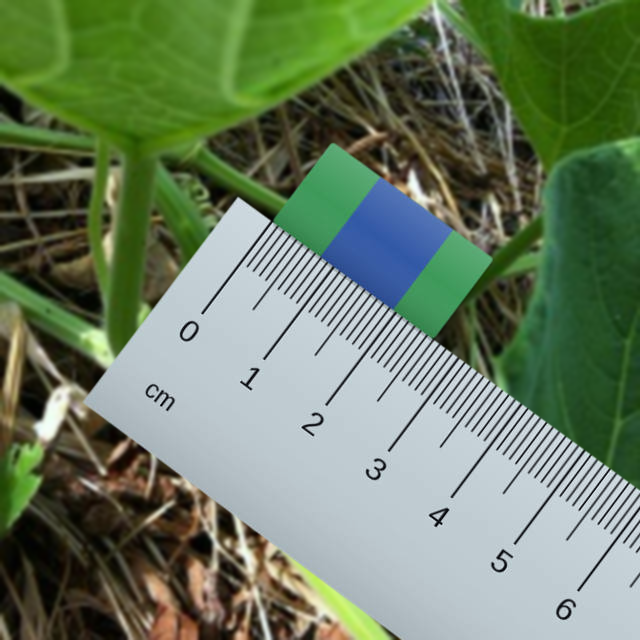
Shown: 2.6 cm
